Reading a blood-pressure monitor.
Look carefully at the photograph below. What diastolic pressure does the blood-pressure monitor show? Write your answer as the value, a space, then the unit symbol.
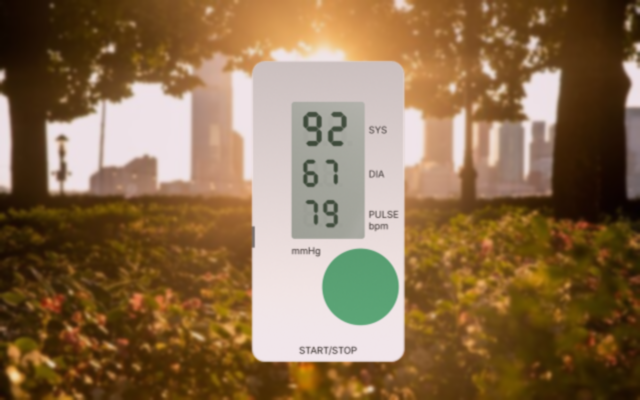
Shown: 67 mmHg
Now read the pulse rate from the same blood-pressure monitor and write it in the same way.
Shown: 79 bpm
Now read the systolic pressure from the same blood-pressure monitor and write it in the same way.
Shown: 92 mmHg
